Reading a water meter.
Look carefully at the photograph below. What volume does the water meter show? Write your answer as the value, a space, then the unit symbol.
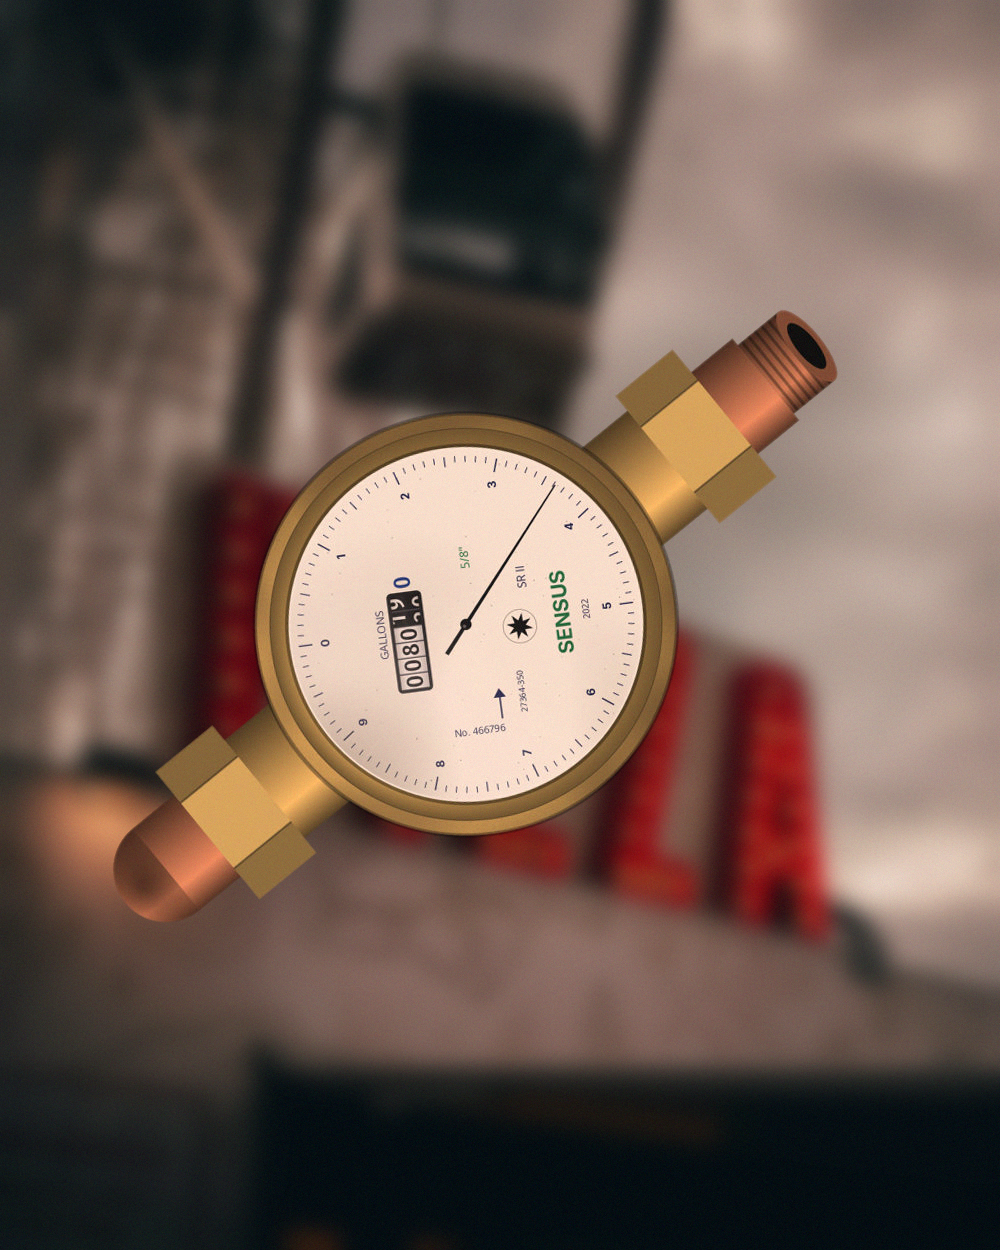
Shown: 80193.6 gal
